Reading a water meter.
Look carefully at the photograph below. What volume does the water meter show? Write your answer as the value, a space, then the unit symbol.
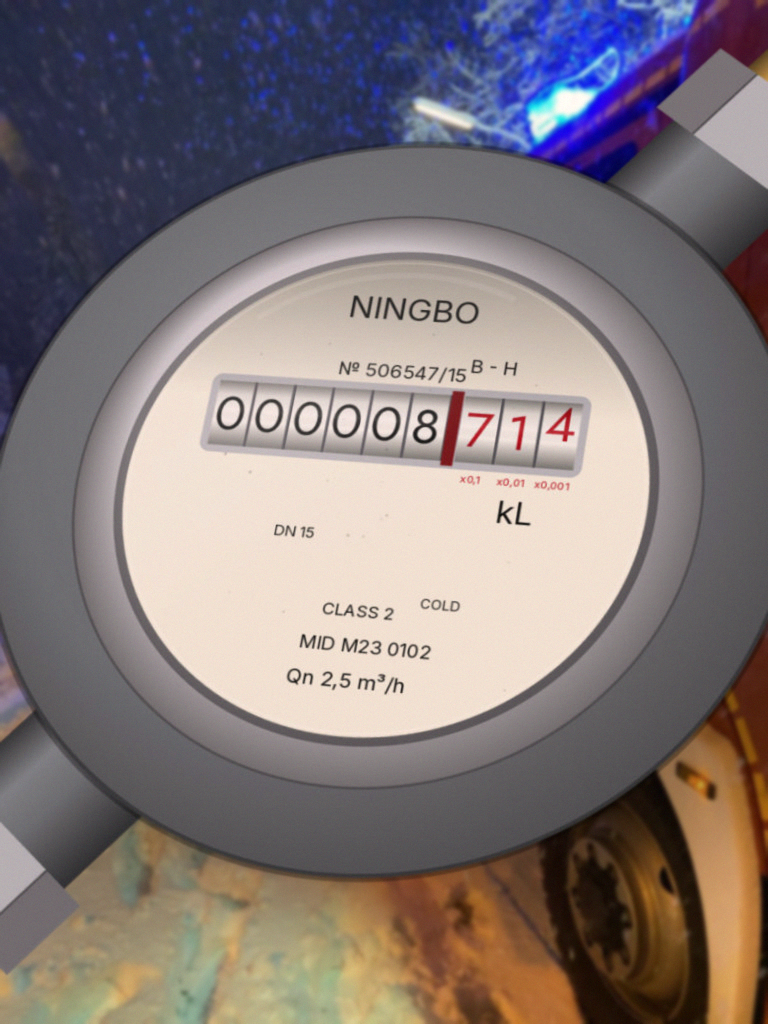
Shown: 8.714 kL
